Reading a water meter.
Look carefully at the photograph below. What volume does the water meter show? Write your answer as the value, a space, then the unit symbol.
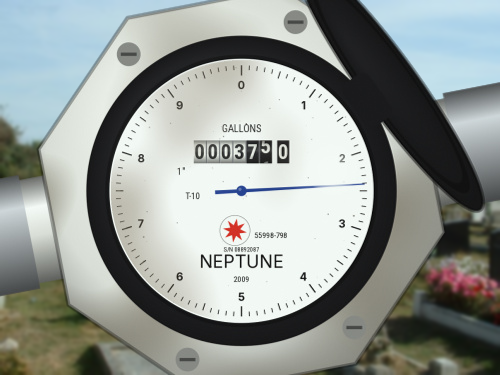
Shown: 3752.4 gal
